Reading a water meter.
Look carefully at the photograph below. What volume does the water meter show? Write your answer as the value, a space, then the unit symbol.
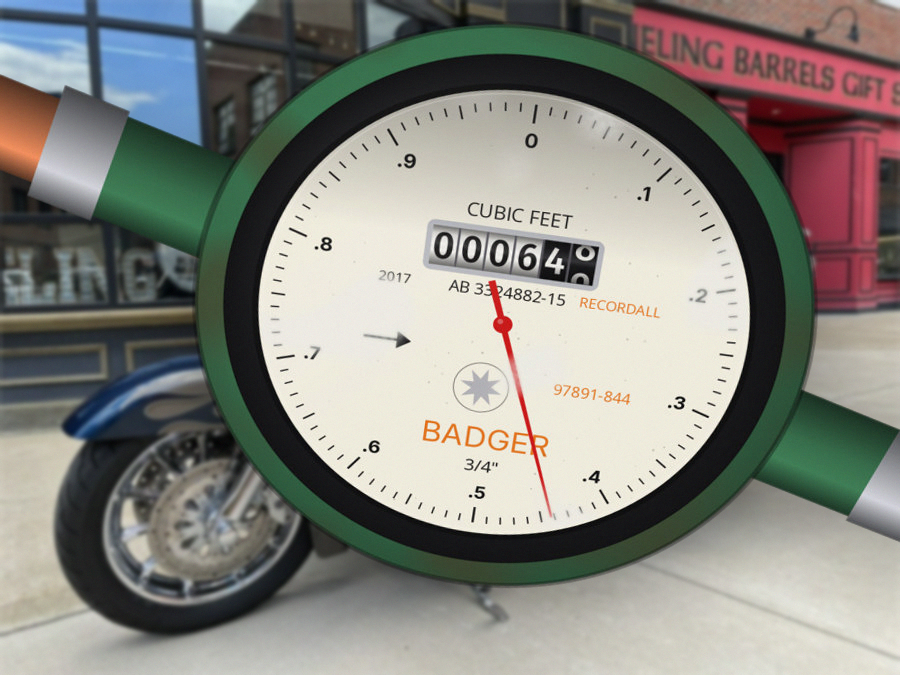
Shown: 648.44 ft³
